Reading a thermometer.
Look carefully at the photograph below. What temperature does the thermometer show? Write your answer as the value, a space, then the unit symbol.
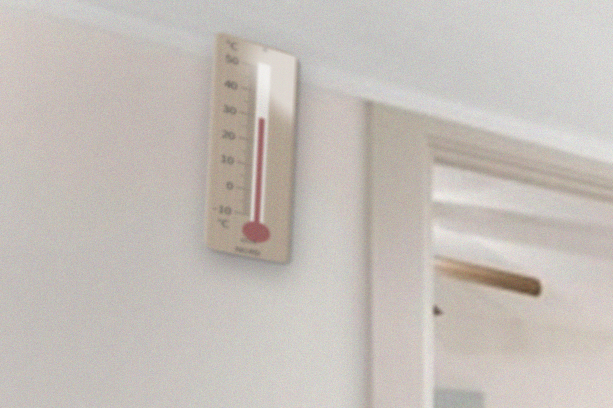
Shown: 30 °C
